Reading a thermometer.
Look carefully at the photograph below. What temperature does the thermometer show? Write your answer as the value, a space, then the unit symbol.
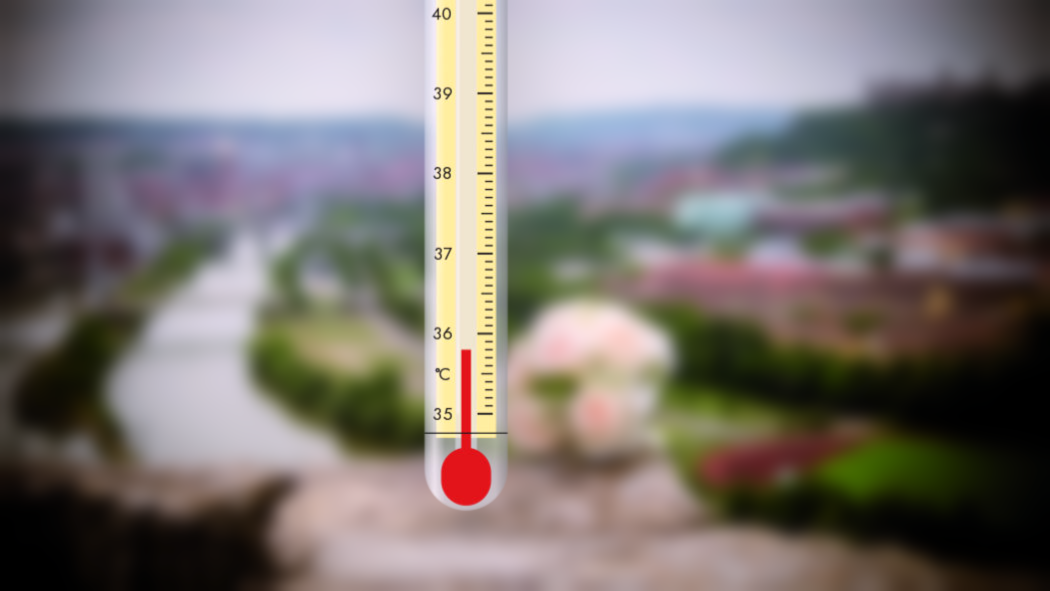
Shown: 35.8 °C
